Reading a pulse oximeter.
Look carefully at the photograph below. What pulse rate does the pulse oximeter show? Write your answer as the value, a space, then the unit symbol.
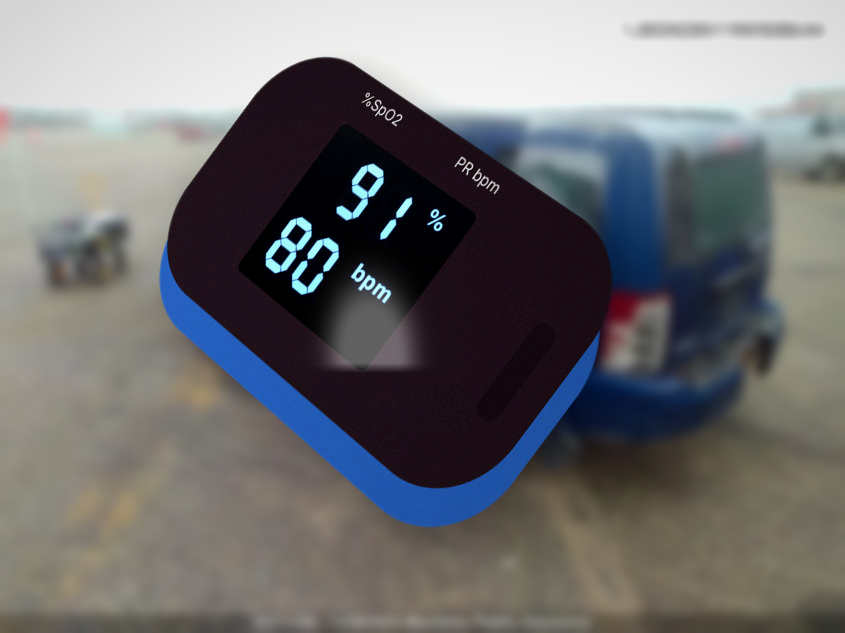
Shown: 80 bpm
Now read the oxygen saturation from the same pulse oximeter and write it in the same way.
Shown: 91 %
